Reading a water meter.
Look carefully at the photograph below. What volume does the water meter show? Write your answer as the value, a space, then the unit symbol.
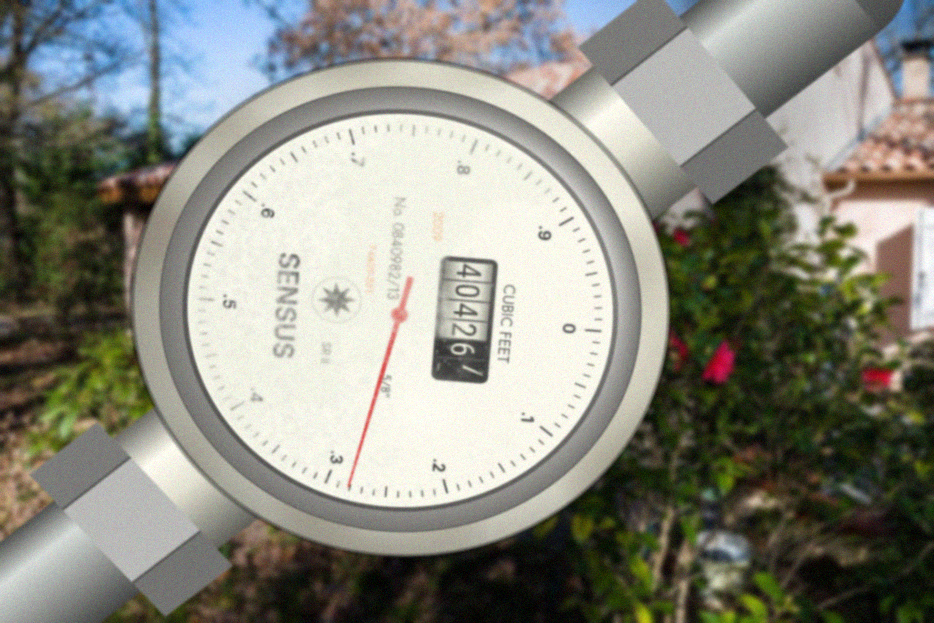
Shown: 404267.28 ft³
